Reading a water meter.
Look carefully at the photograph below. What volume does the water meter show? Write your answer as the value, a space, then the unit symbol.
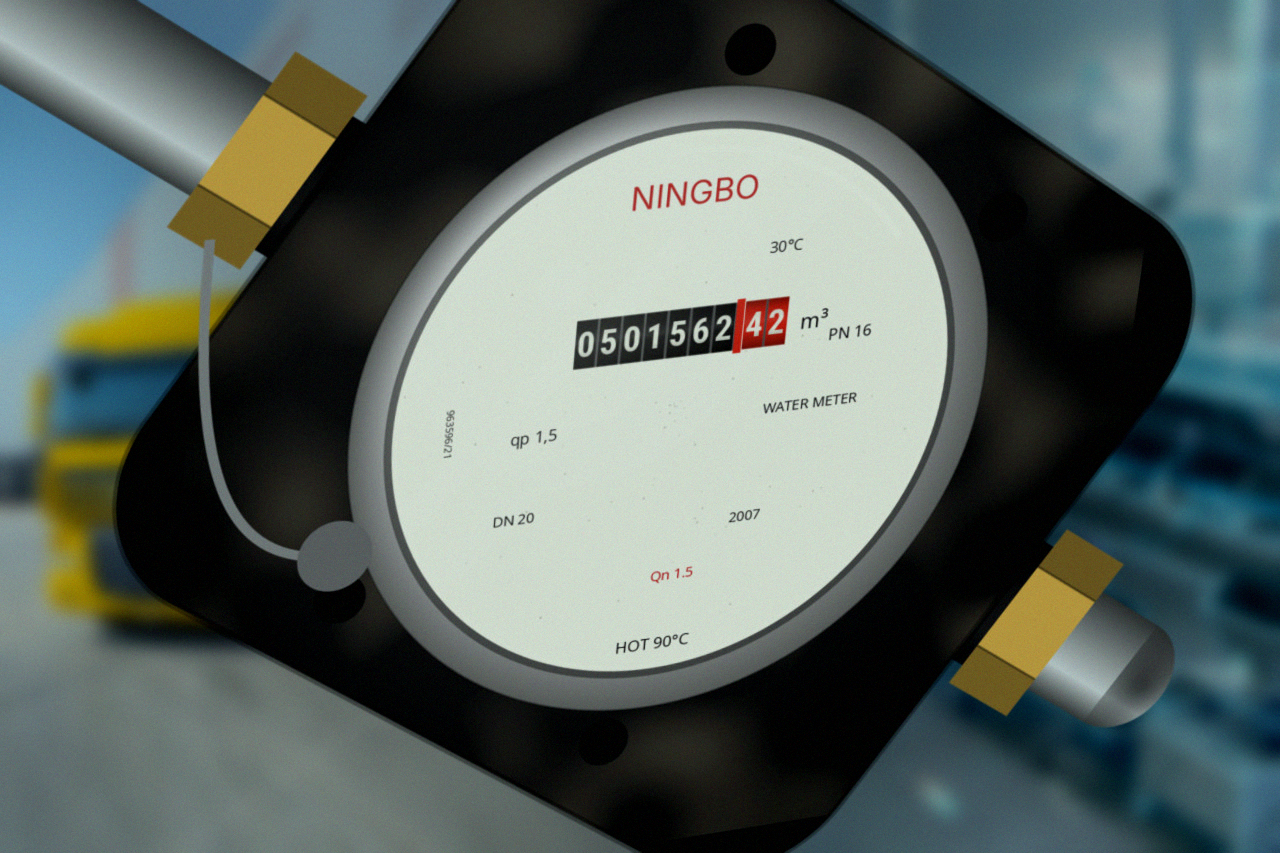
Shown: 501562.42 m³
